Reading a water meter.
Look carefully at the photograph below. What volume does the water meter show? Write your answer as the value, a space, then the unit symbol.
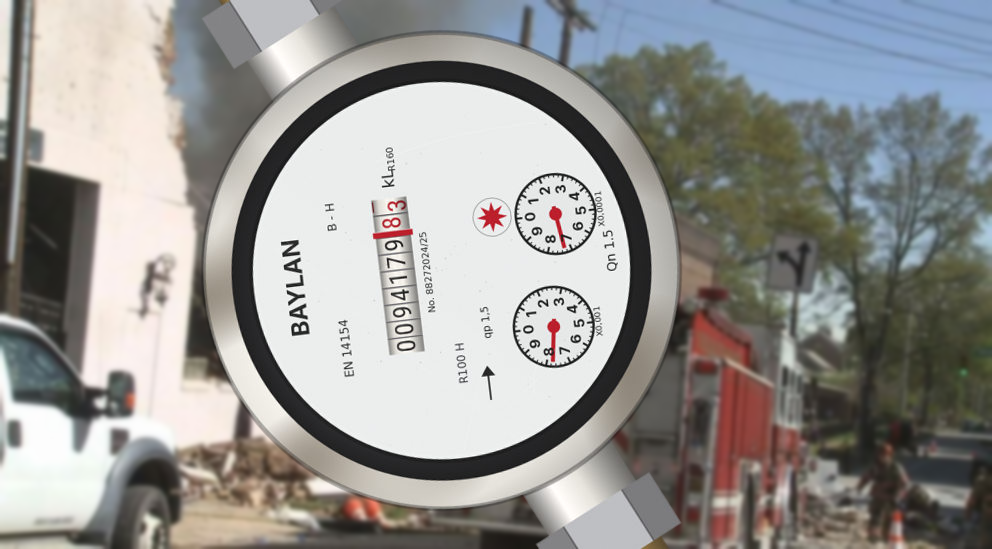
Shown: 94179.8277 kL
